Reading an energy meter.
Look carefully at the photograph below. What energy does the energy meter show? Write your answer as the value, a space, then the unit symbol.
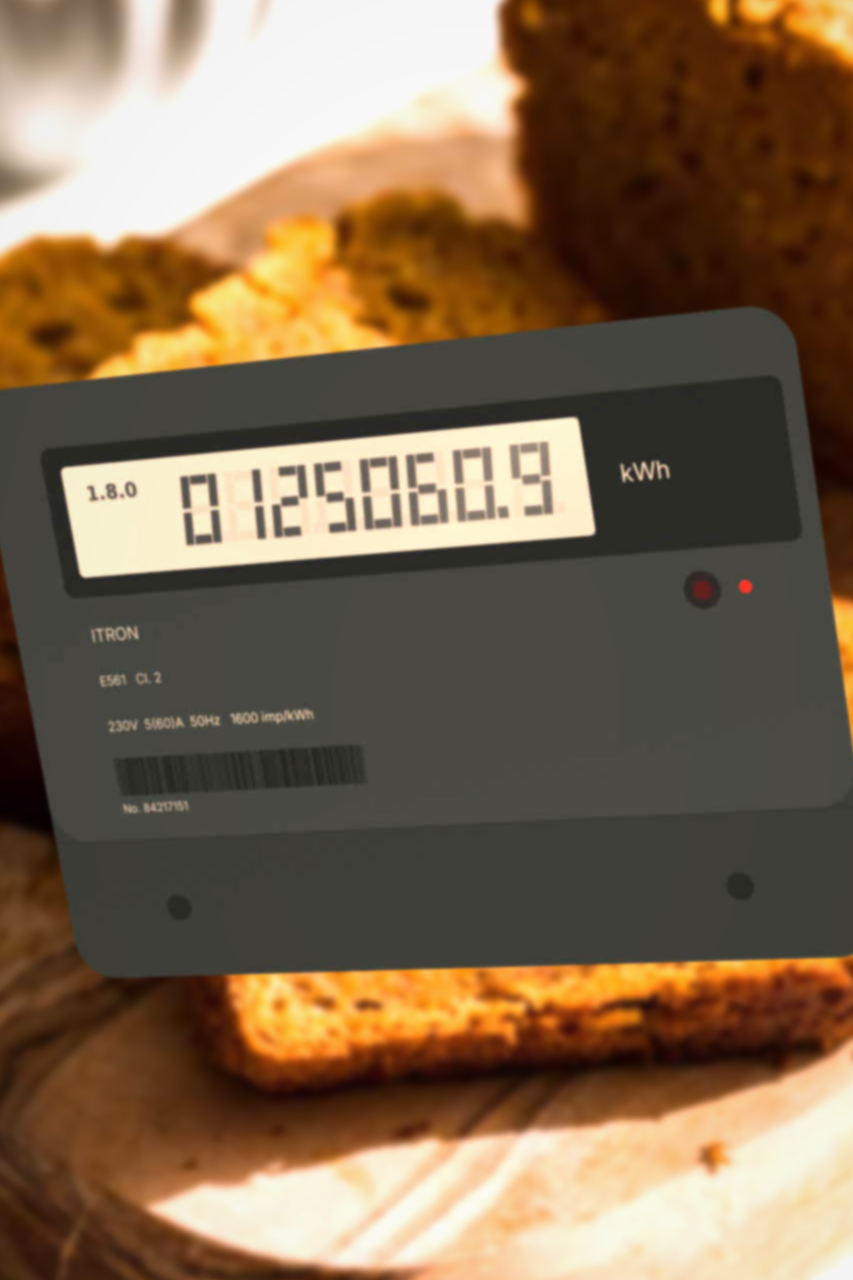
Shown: 125060.9 kWh
